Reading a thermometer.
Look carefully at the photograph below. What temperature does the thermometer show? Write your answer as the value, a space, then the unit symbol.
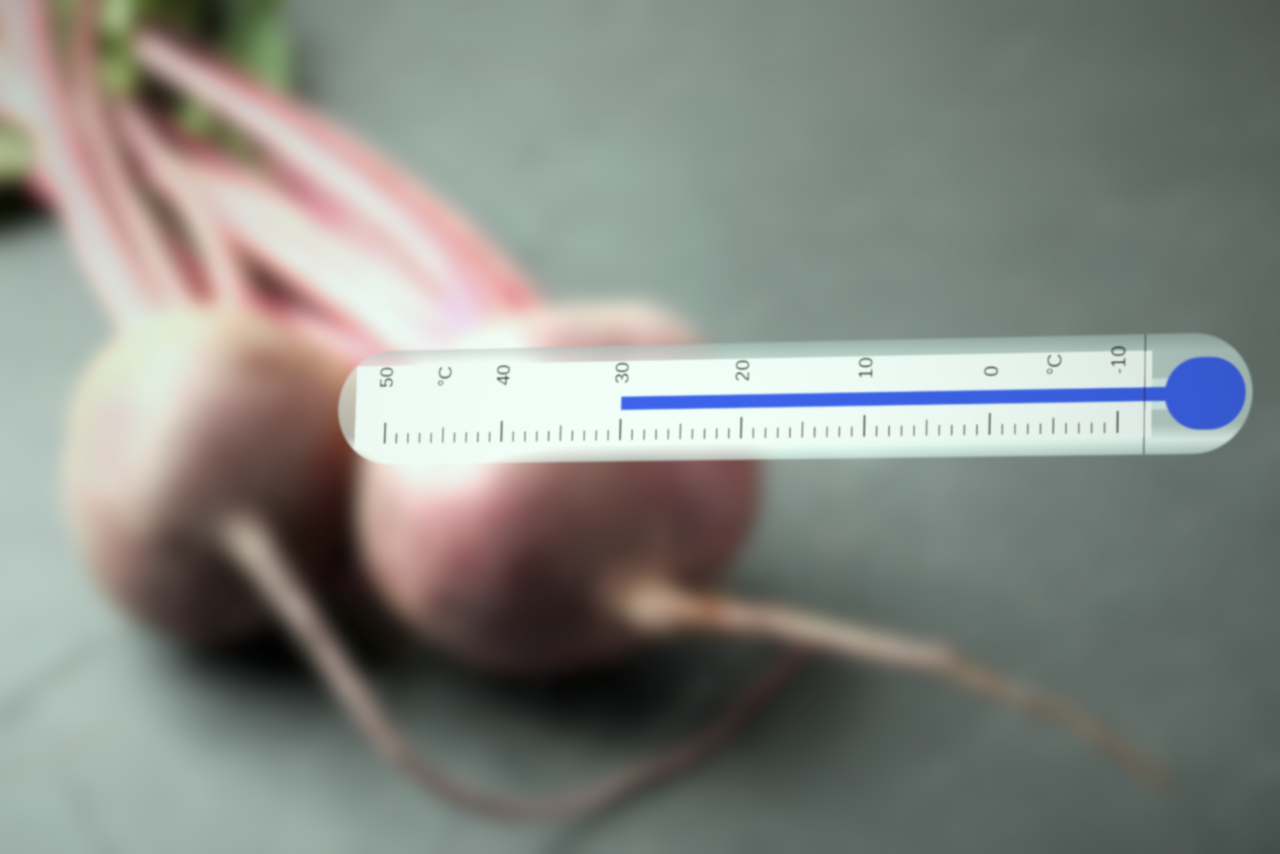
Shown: 30 °C
